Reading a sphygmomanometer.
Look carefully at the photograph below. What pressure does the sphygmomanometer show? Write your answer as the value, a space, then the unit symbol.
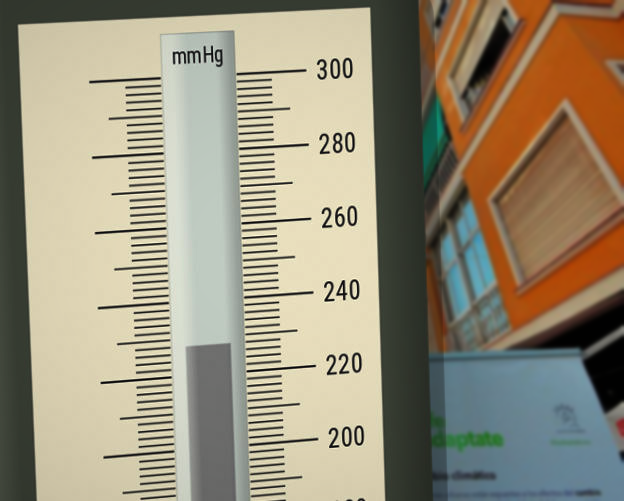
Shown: 228 mmHg
